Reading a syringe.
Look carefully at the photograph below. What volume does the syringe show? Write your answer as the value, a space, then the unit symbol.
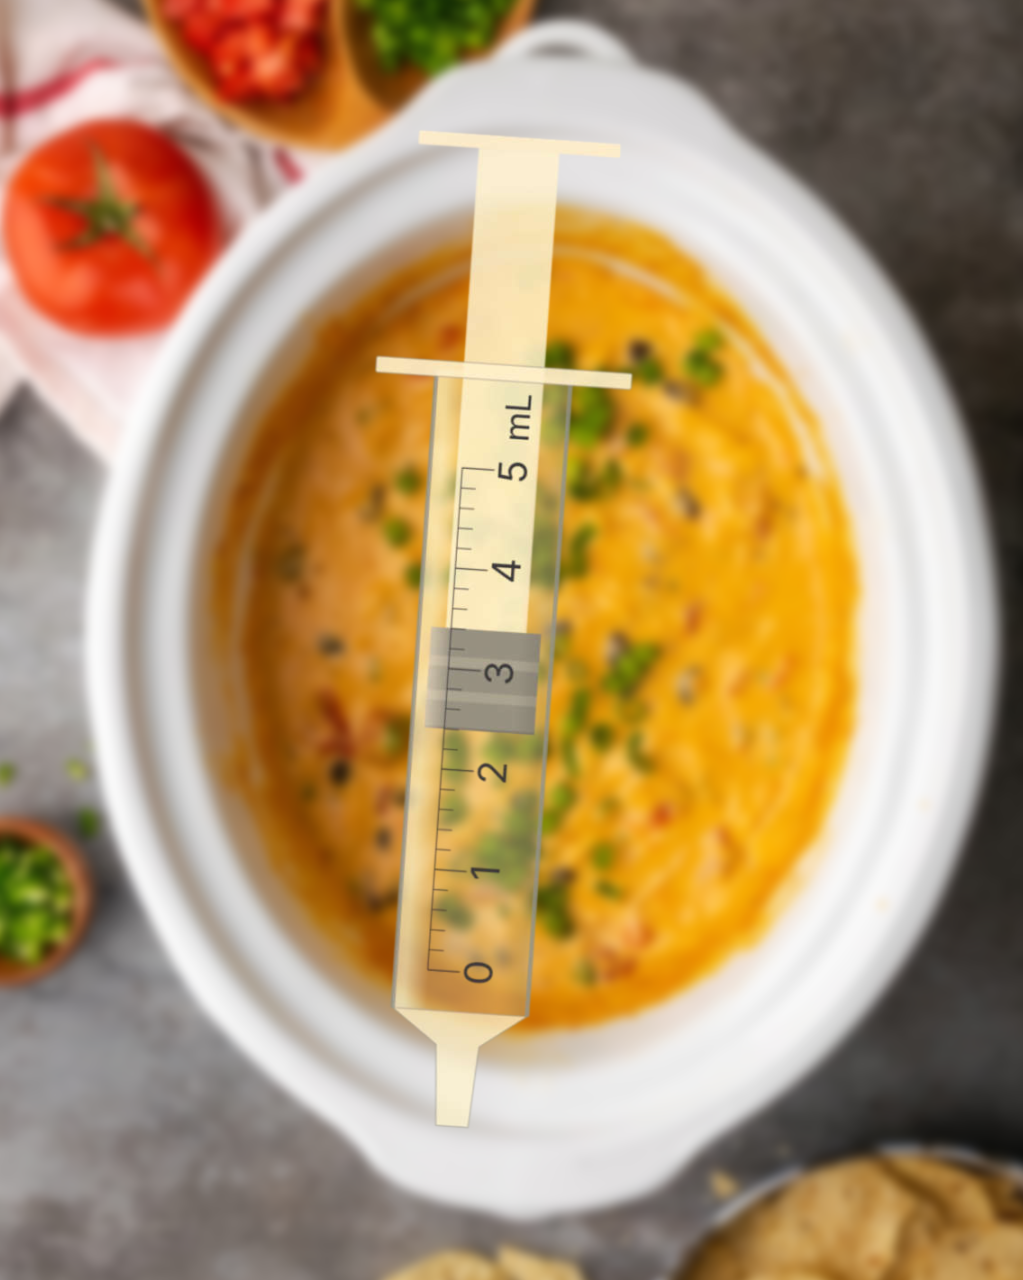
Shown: 2.4 mL
